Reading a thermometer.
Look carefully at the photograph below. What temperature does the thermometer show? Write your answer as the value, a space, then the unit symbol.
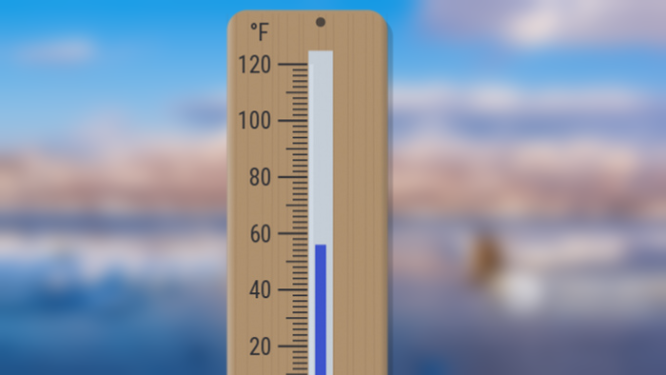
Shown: 56 °F
